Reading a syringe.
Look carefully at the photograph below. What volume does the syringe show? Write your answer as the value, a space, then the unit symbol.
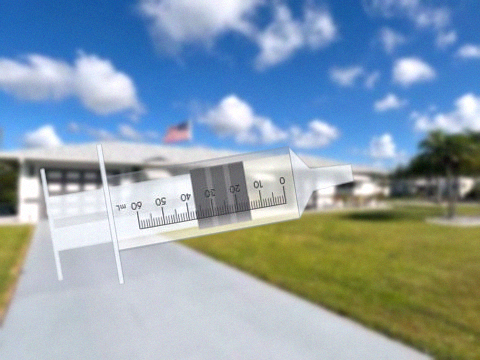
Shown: 15 mL
